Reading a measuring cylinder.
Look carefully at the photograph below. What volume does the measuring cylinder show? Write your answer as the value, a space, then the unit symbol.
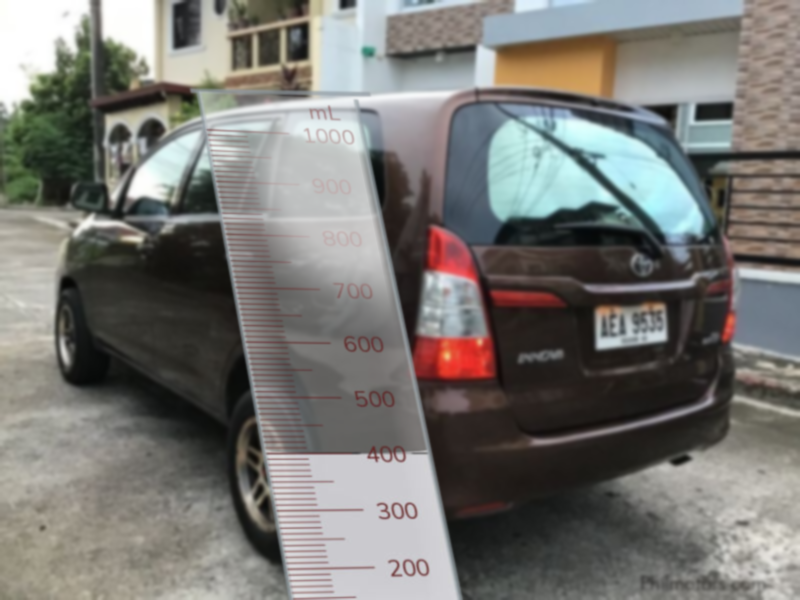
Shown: 400 mL
